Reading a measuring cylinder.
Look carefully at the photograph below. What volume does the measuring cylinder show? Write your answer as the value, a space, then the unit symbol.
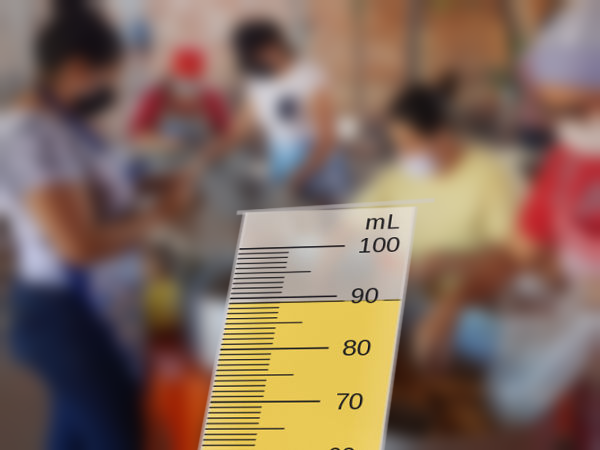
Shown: 89 mL
